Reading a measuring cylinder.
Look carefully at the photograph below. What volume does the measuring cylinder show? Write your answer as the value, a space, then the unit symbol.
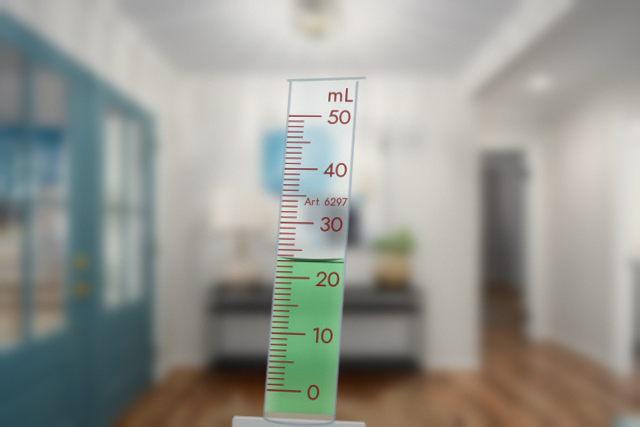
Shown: 23 mL
